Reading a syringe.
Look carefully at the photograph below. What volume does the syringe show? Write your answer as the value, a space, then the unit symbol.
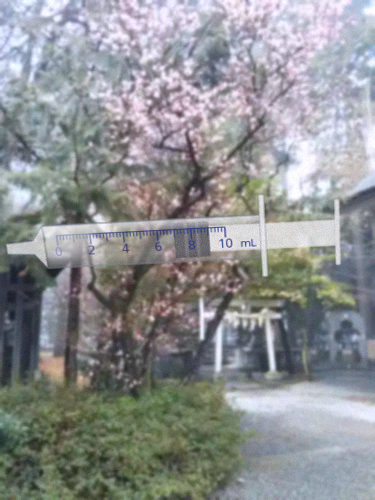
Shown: 7 mL
